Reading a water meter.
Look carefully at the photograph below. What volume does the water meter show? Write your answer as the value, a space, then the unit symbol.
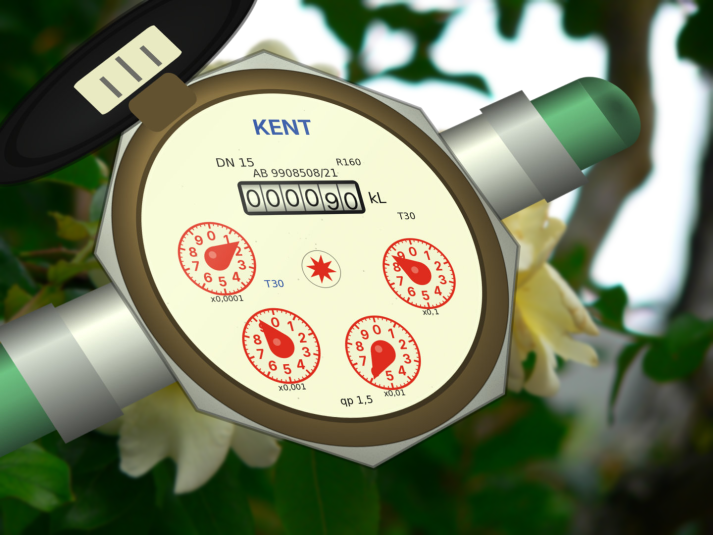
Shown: 89.8591 kL
